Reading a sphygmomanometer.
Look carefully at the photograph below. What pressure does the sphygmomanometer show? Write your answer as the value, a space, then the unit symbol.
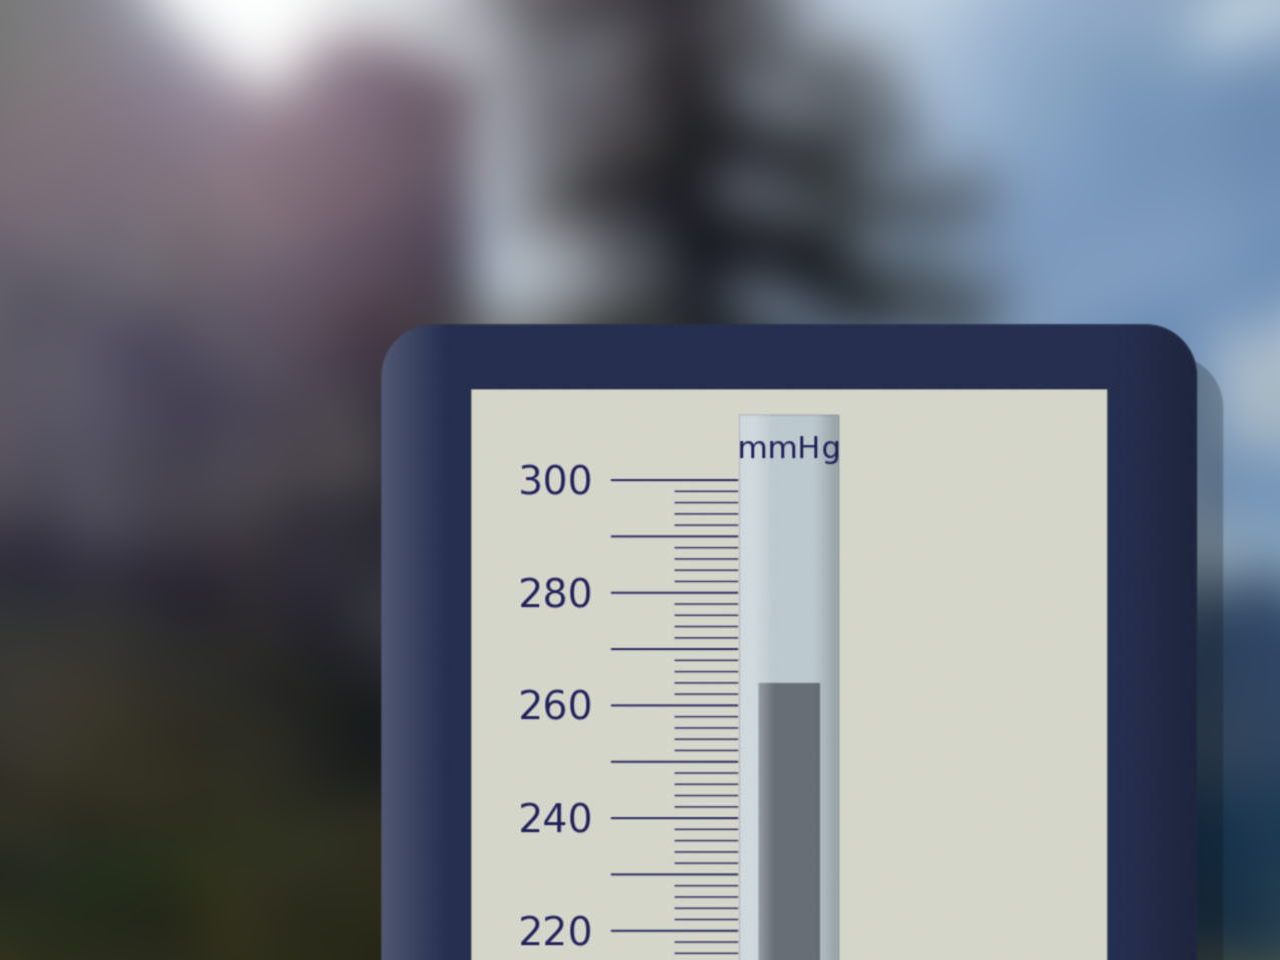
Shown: 264 mmHg
